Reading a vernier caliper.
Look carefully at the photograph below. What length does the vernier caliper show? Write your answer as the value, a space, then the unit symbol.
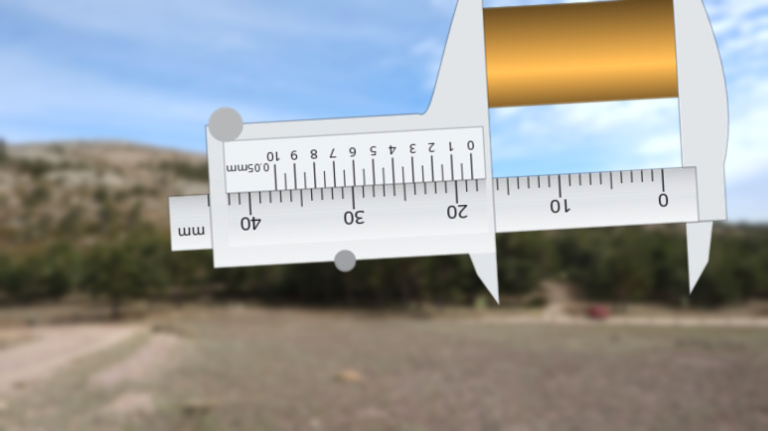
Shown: 18.4 mm
